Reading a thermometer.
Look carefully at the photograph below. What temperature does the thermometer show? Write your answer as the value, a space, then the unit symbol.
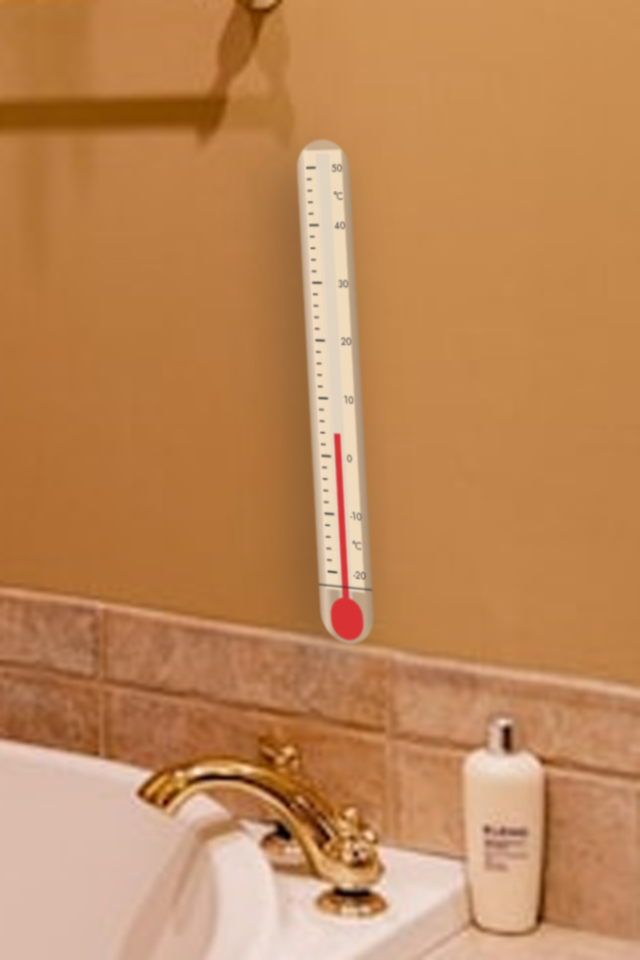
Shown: 4 °C
